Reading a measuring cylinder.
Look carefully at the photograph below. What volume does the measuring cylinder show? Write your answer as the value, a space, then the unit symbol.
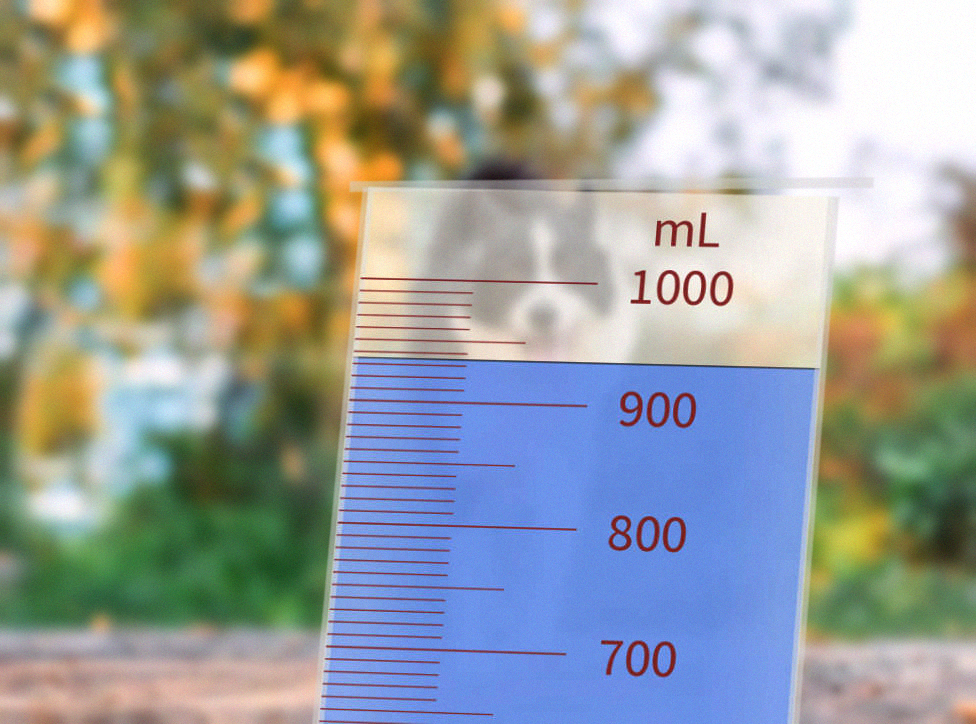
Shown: 935 mL
